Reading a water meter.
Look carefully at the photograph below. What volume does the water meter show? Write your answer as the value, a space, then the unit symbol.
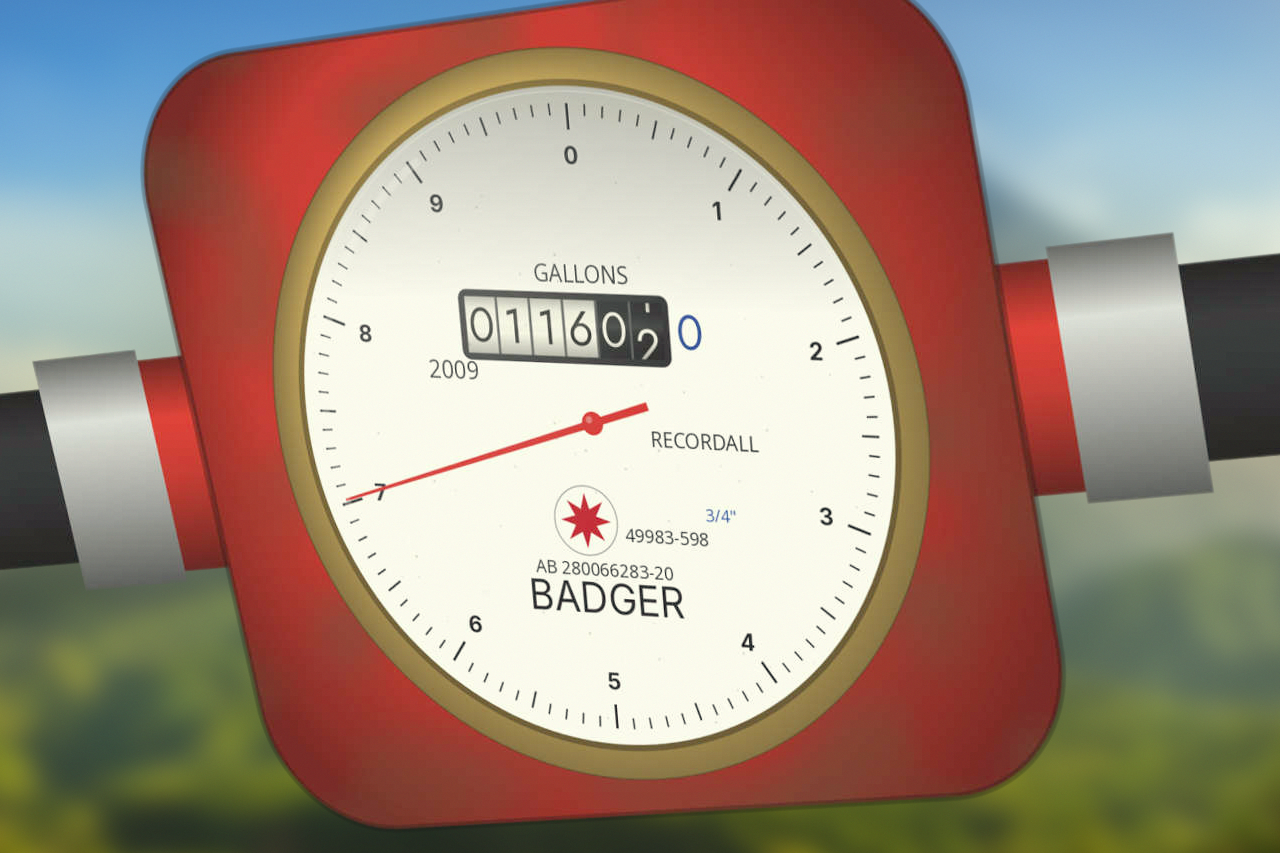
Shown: 116017.0 gal
